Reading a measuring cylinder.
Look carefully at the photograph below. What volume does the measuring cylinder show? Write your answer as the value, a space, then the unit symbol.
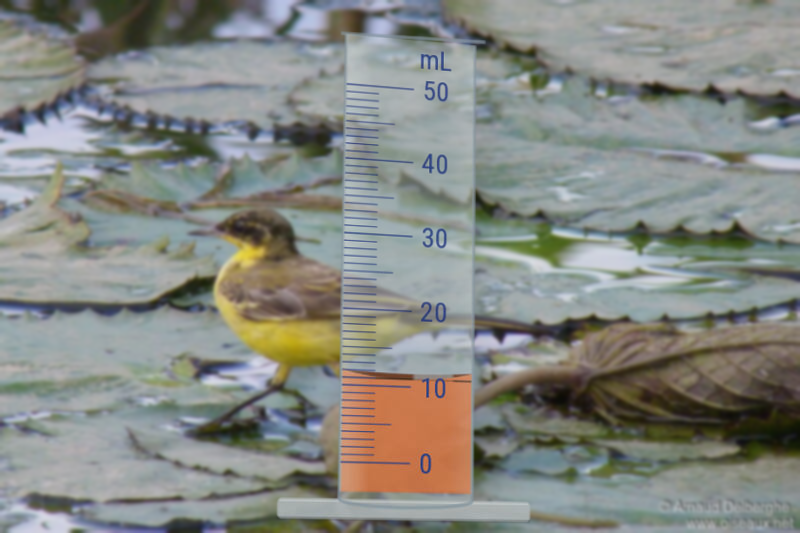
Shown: 11 mL
